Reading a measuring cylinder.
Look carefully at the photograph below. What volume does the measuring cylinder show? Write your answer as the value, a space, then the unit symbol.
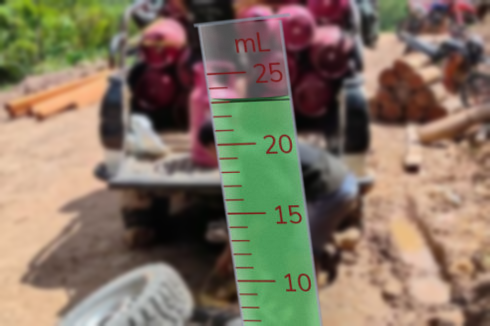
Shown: 23 mL
